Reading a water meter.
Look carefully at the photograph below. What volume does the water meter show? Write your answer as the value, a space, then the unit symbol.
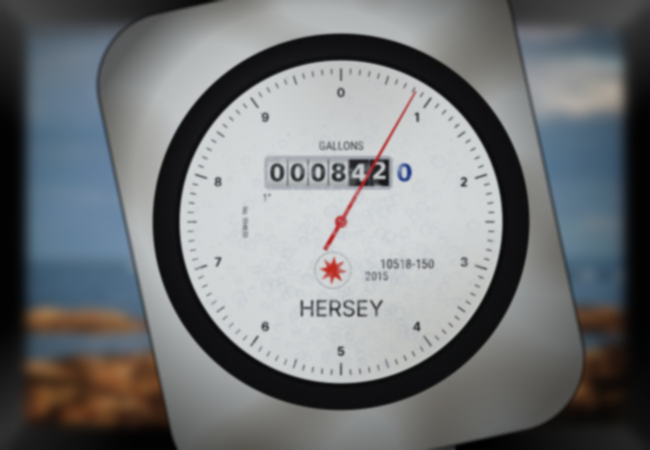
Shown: 8420.8 gal
